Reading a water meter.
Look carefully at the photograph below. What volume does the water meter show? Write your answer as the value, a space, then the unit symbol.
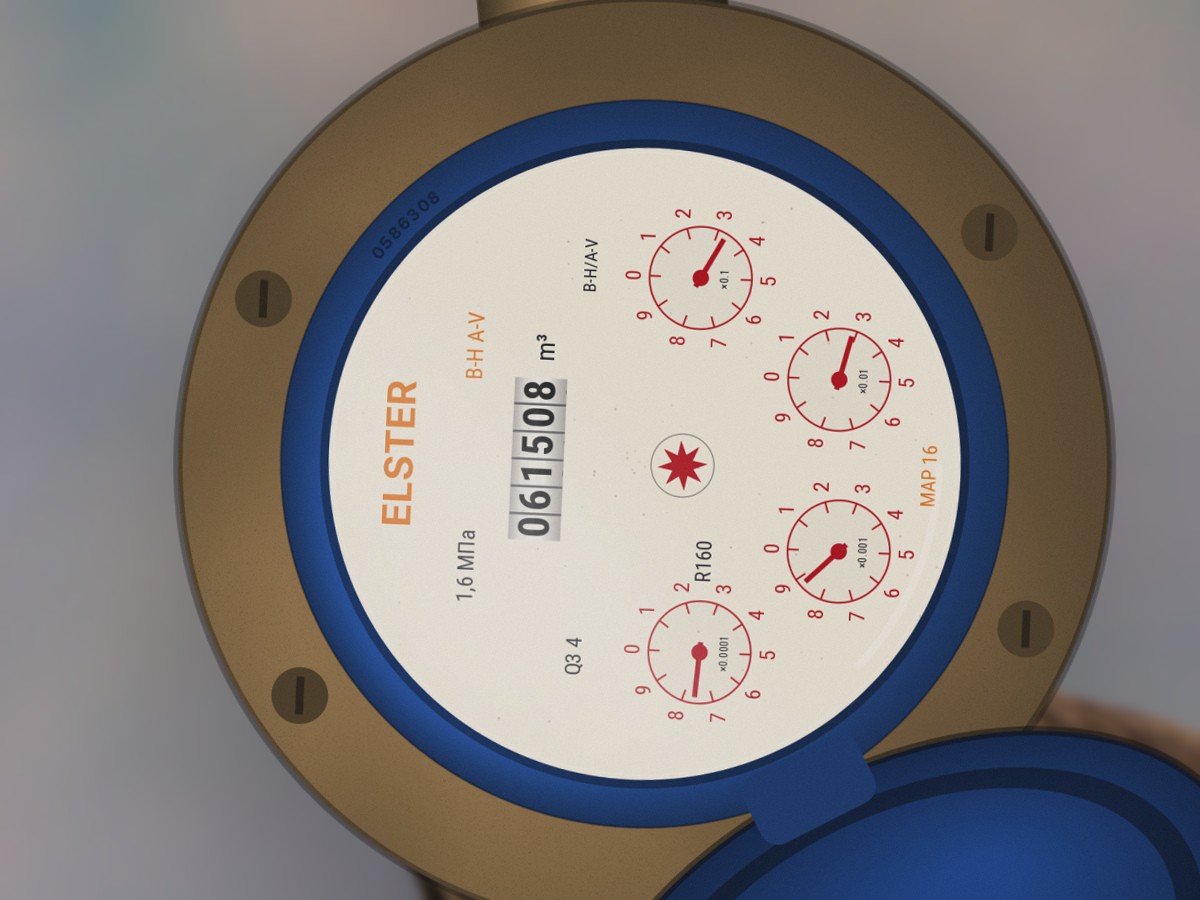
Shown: 61508.3287 m³
